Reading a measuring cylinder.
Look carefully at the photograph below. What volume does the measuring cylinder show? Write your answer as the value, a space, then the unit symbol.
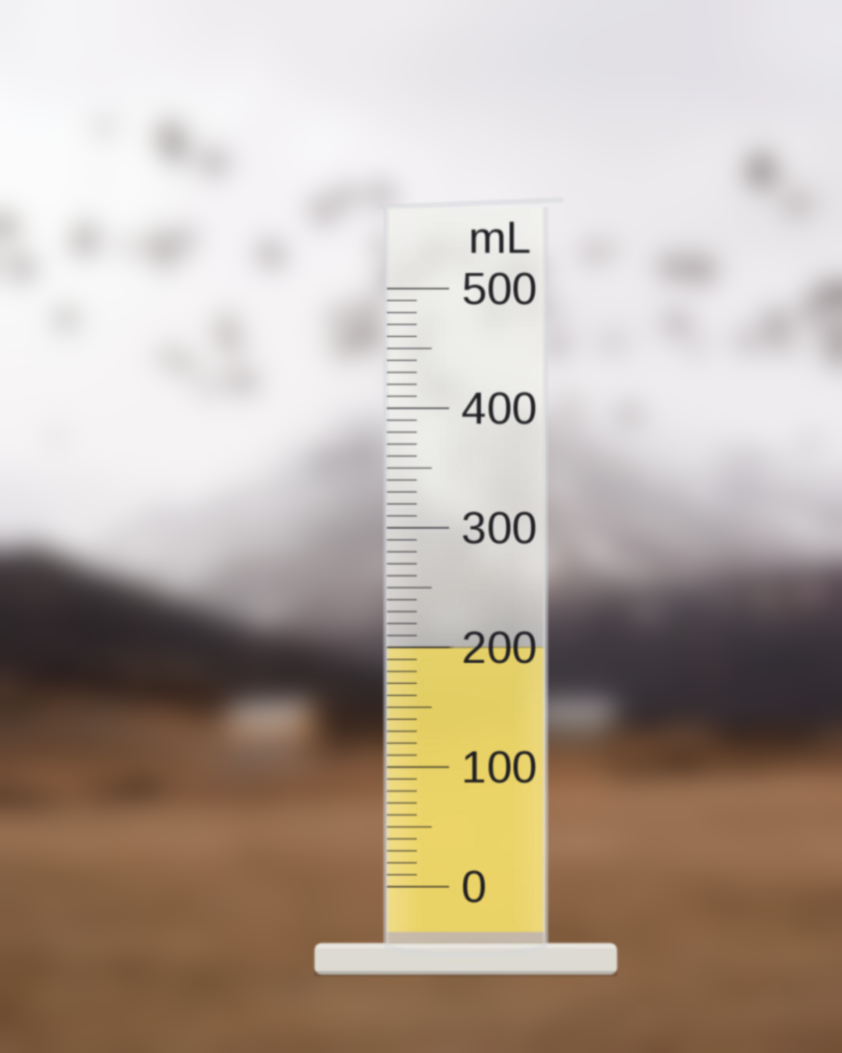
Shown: 200 mL
